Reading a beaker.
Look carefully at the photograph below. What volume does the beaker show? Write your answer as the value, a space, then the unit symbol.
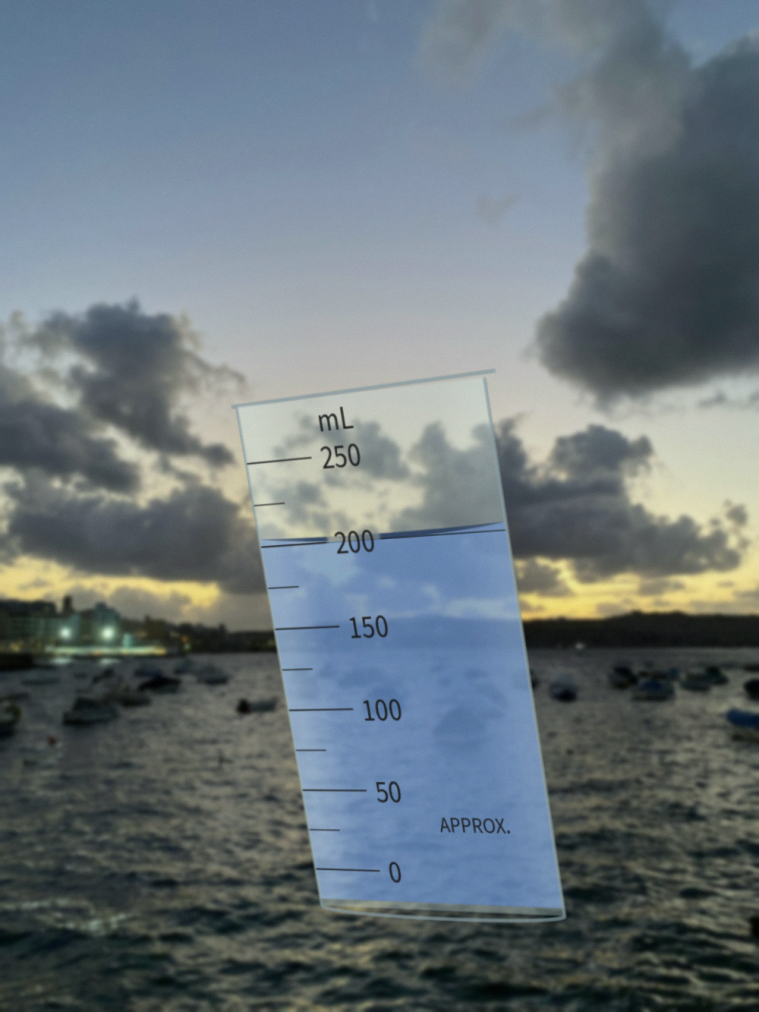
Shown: 200 mL
